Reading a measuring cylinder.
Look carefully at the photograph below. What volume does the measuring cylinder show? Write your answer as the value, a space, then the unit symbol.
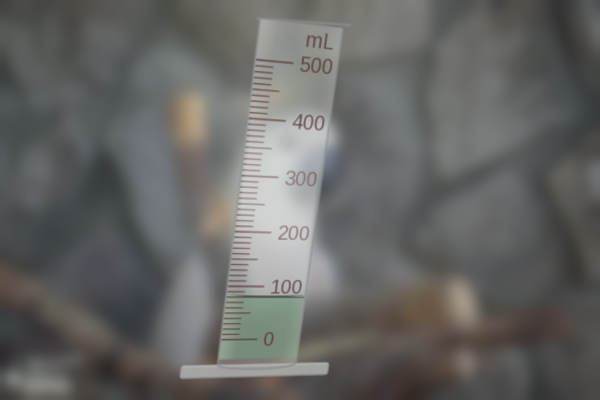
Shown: 80 mL
